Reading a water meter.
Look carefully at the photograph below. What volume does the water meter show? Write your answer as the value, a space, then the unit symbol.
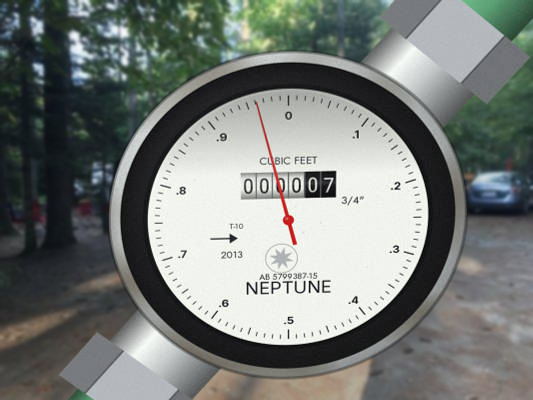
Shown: 6.96 ft³
